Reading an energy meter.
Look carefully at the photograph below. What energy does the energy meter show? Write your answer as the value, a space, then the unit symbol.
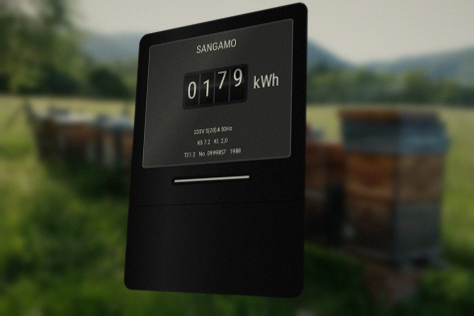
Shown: 179 kWh
